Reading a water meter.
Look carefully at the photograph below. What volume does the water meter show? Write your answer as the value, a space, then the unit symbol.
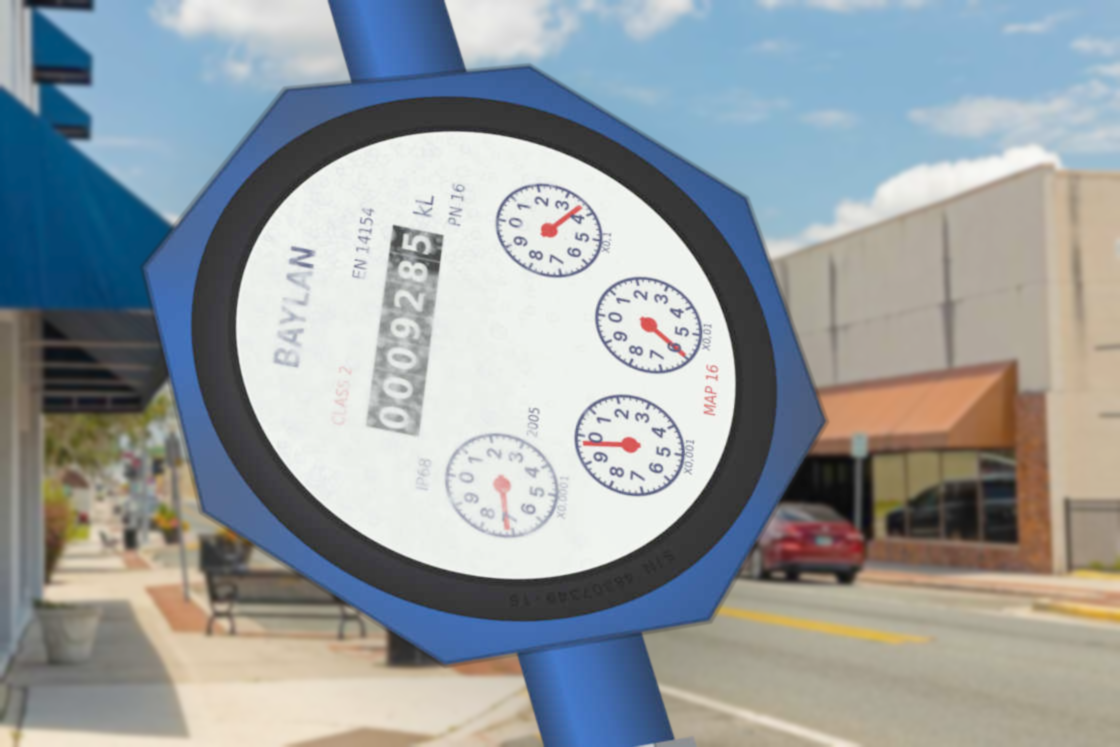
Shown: 9285.3597 kL
